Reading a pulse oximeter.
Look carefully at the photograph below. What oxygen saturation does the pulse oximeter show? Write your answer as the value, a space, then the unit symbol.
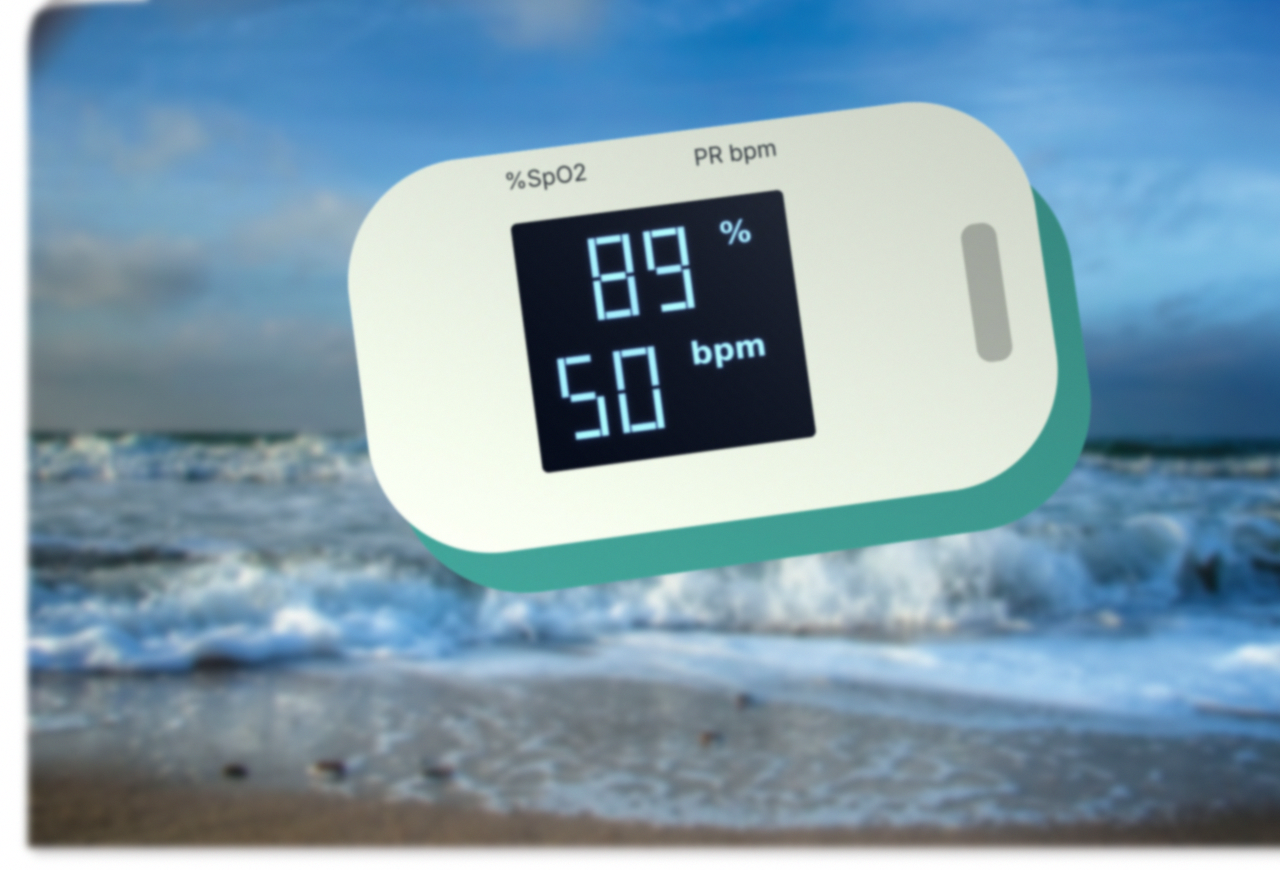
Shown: 89 %
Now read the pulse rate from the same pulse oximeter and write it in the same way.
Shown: 50 bpm
